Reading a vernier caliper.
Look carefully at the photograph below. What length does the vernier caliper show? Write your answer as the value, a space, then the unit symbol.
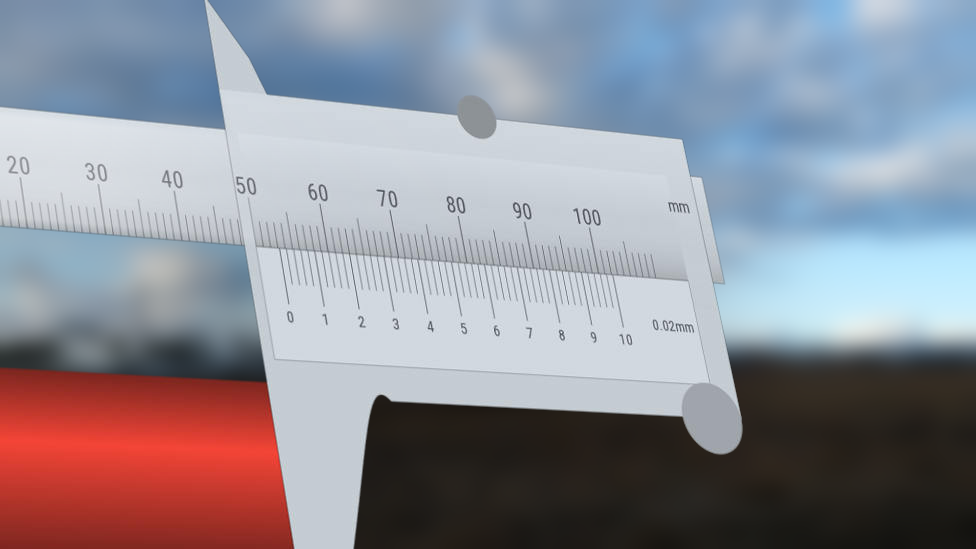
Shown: 53.2 mm
